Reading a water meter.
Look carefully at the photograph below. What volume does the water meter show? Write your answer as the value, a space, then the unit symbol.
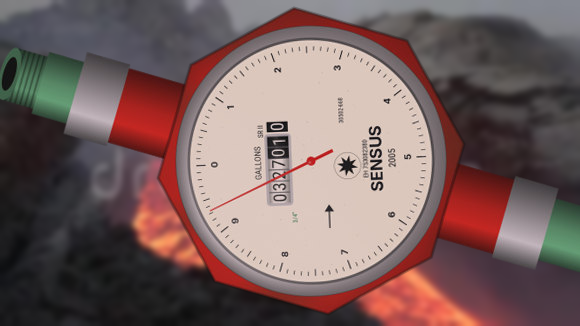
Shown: 327009.3 gal
